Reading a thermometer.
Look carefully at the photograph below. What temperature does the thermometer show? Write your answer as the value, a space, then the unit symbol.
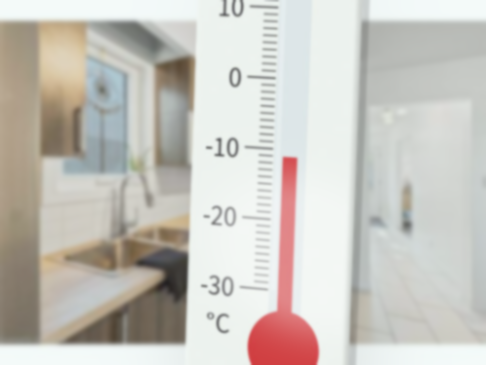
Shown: -11 °C
